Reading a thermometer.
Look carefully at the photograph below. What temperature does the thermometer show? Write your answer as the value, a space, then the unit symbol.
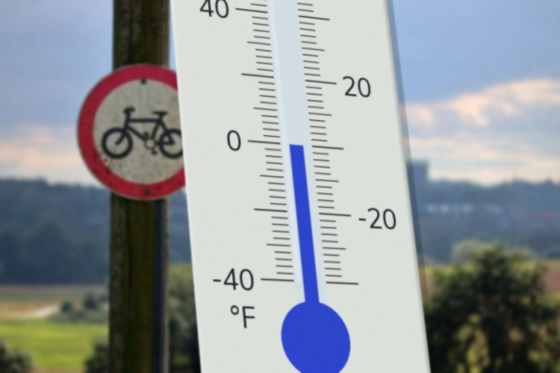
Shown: 0 °F
